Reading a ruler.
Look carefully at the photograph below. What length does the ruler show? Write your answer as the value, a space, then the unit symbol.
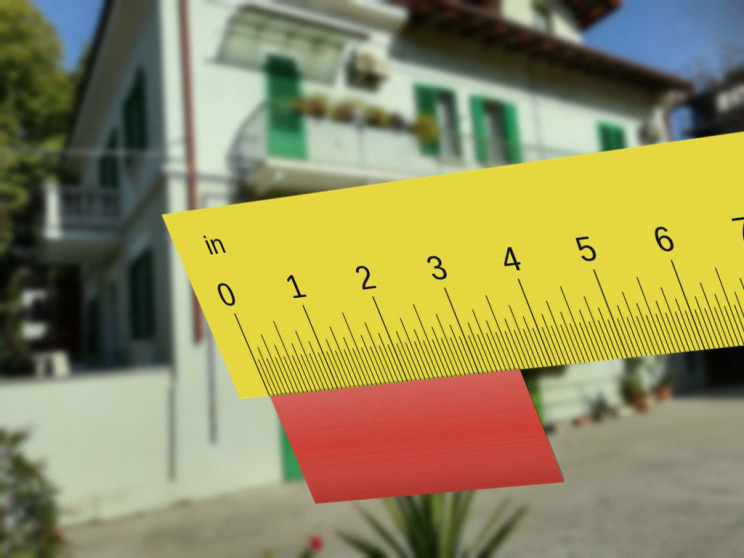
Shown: 3.5625 in
